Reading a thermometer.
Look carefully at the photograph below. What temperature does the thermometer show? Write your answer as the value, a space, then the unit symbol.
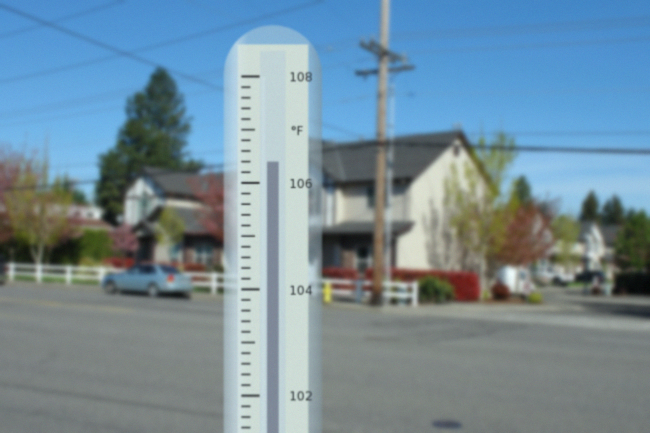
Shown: 106.4 °F
